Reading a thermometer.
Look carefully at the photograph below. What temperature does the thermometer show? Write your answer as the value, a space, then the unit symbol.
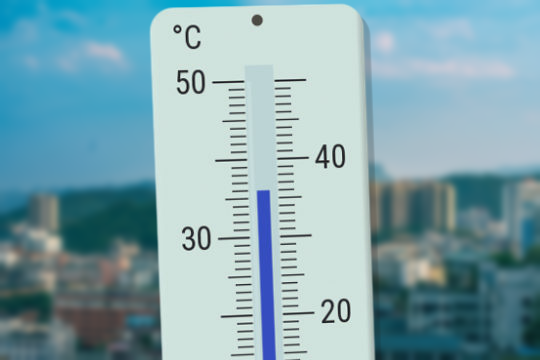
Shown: 36 °C
